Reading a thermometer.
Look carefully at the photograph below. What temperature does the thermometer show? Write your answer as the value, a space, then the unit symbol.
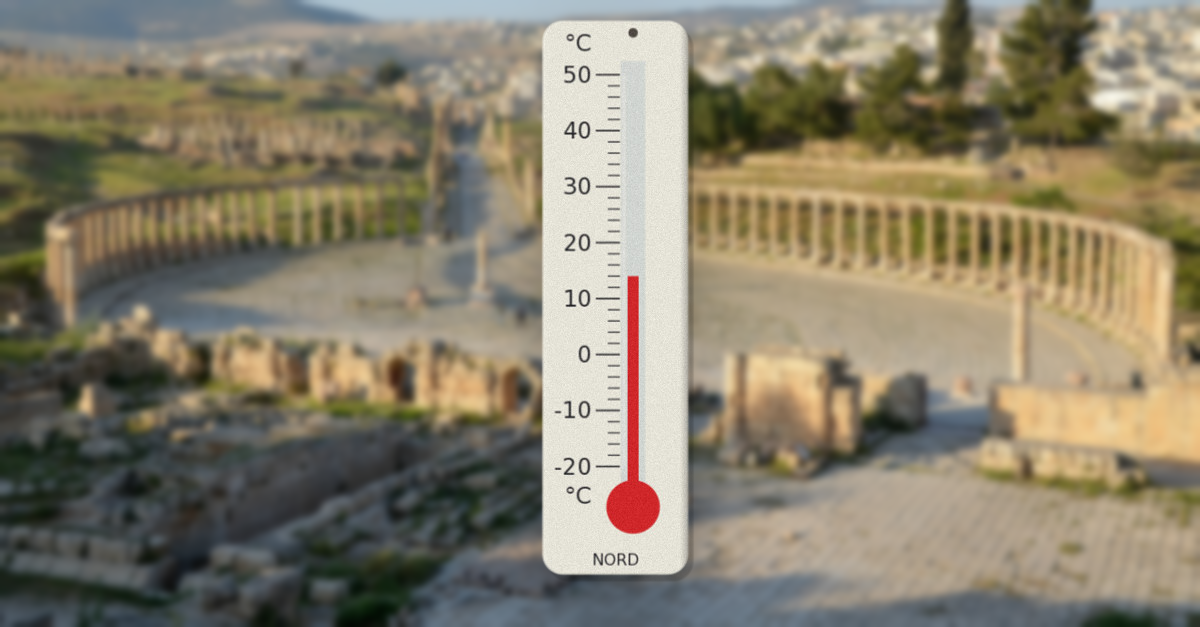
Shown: 14 °C
